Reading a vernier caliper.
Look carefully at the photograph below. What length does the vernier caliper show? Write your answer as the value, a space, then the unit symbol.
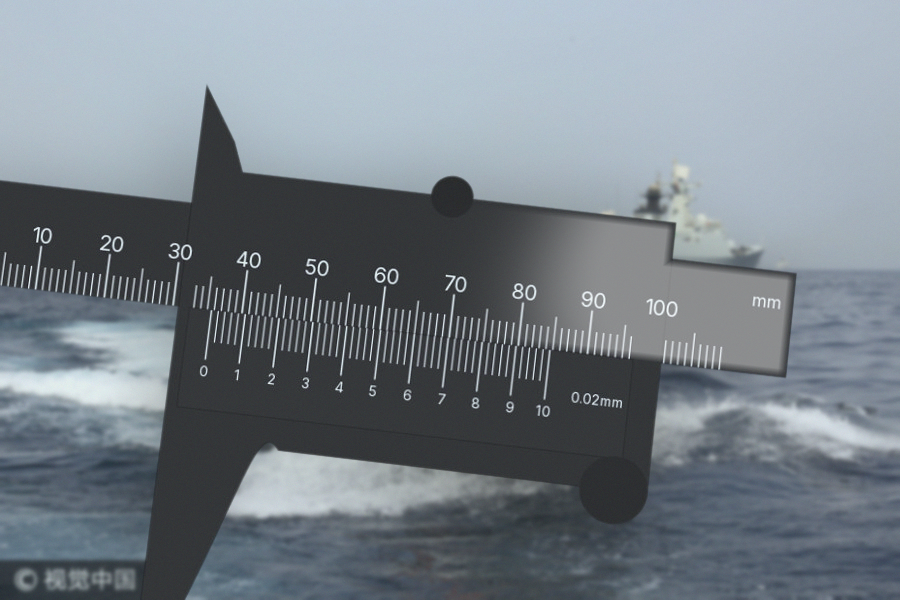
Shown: 35.6 mm
